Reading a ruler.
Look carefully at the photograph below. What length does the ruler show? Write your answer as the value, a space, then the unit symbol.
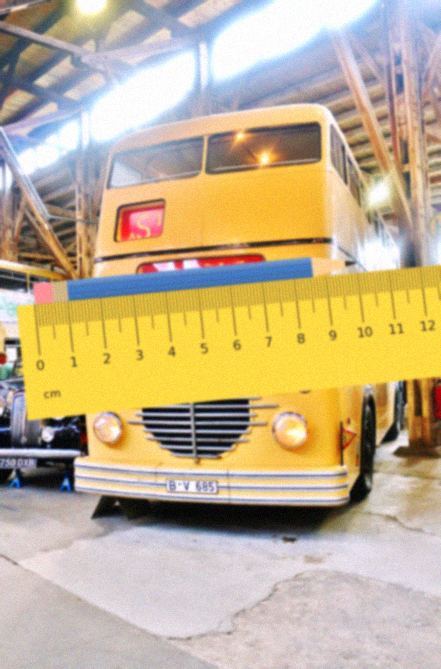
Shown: 10 cm
